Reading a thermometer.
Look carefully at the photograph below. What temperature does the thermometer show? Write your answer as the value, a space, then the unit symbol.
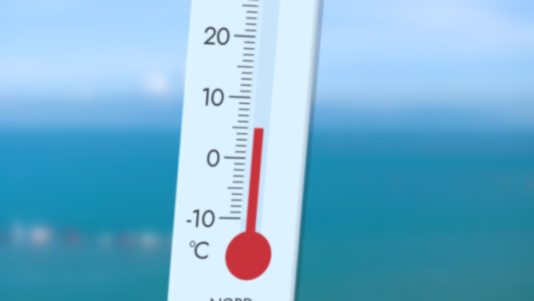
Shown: 5 °C
